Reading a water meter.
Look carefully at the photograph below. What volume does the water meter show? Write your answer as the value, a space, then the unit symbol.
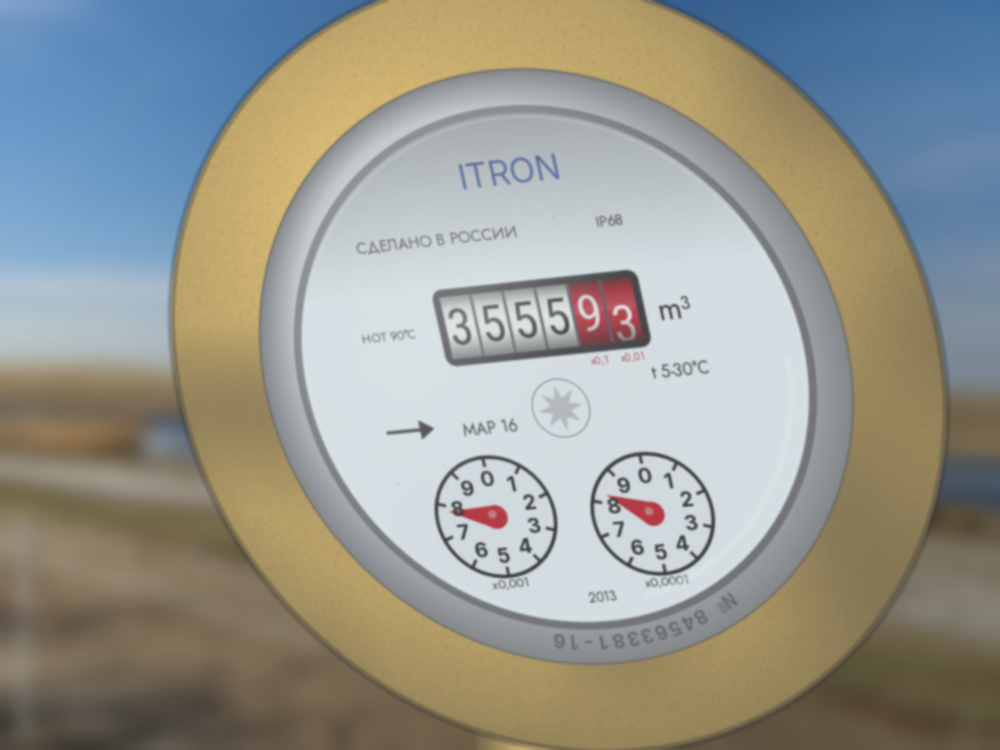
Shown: 3555.9278 m³
